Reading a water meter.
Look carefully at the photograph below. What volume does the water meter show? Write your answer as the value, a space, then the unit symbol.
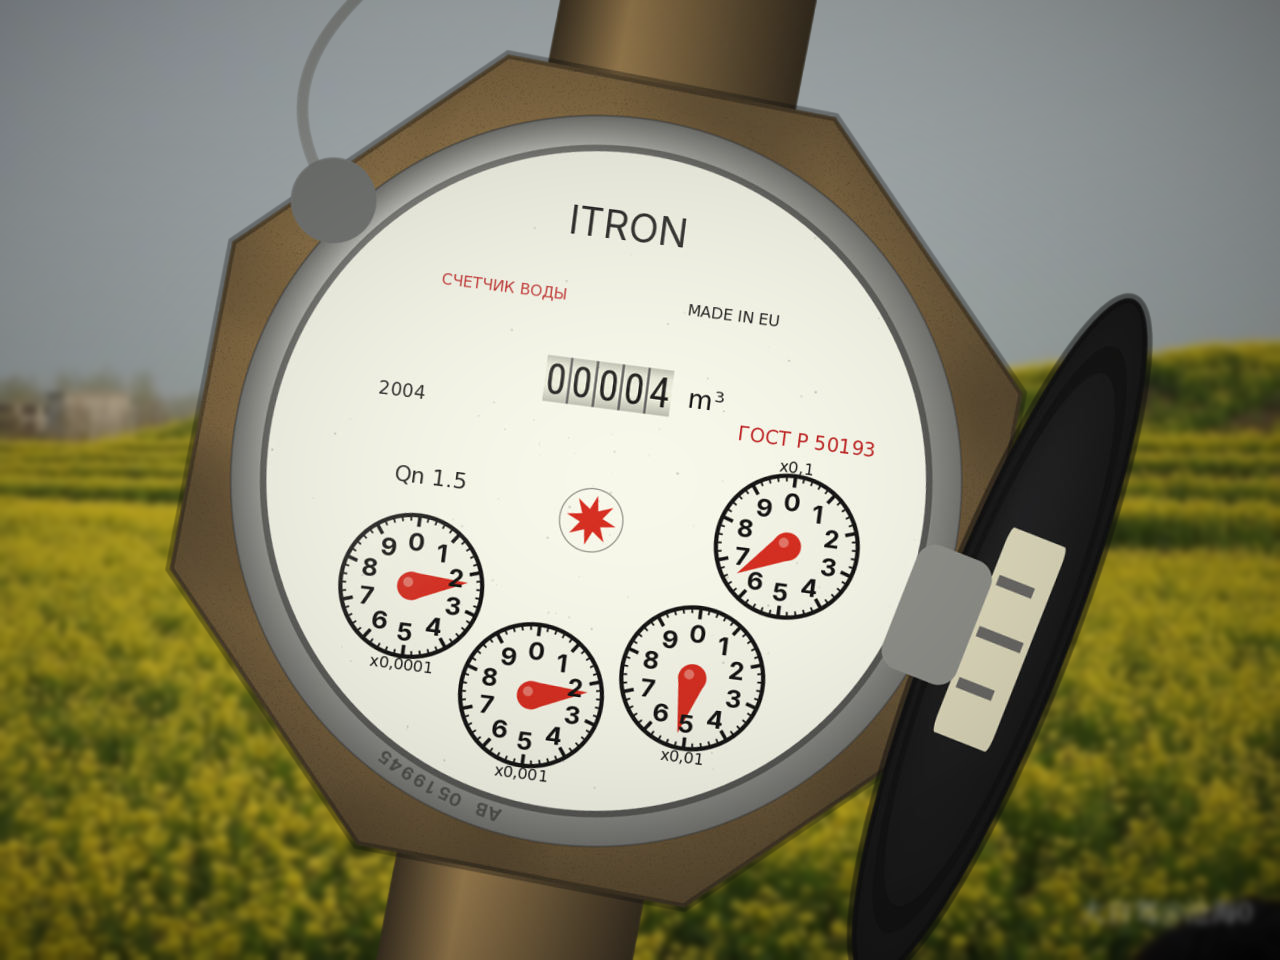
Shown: 4.6522 m³
